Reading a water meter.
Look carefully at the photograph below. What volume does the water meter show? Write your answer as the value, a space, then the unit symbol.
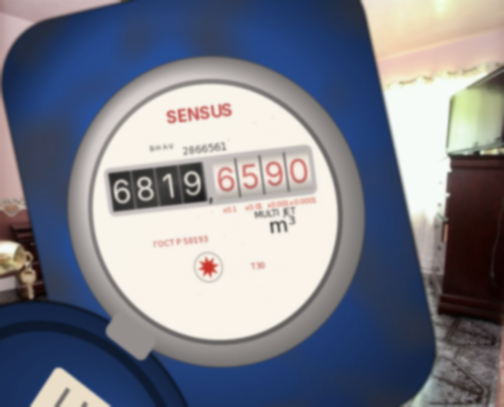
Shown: 6819.6590 m³
